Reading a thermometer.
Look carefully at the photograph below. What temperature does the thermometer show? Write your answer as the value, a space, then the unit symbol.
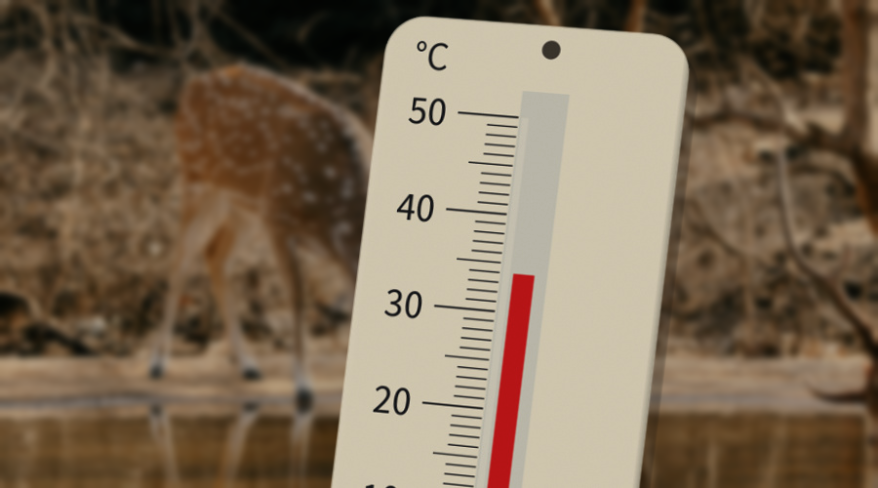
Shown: 34 °C
